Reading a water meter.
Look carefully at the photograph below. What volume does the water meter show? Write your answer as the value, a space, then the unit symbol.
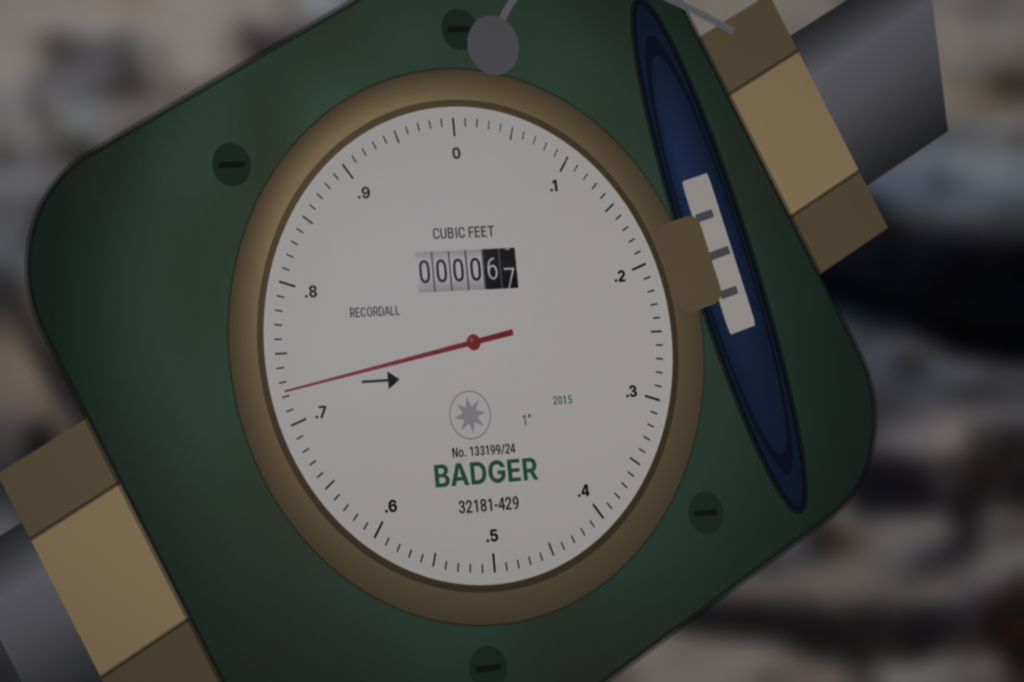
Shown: 66.72 ft³
